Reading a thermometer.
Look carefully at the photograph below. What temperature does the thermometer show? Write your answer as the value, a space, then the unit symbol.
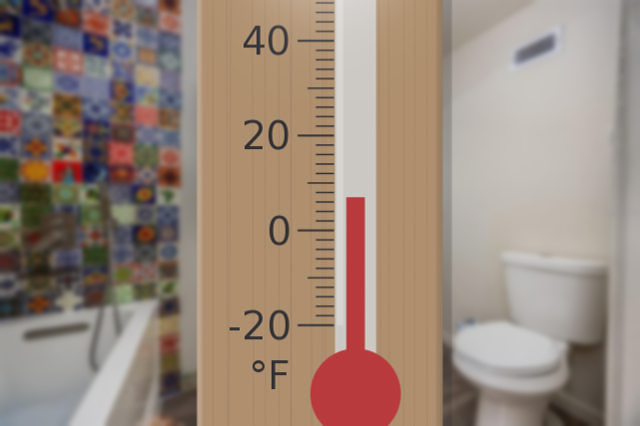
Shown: 7 °F
